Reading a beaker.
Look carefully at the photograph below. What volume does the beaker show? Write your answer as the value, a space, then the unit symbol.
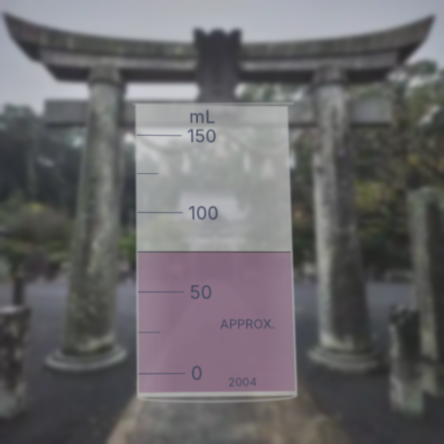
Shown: 75 mL
